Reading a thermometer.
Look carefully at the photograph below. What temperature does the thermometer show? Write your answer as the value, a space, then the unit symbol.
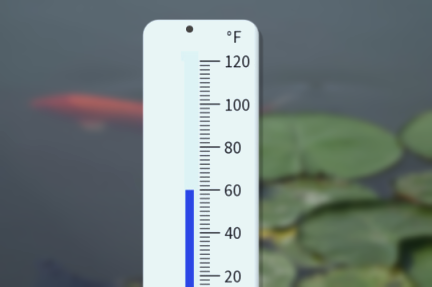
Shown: 60 °F
